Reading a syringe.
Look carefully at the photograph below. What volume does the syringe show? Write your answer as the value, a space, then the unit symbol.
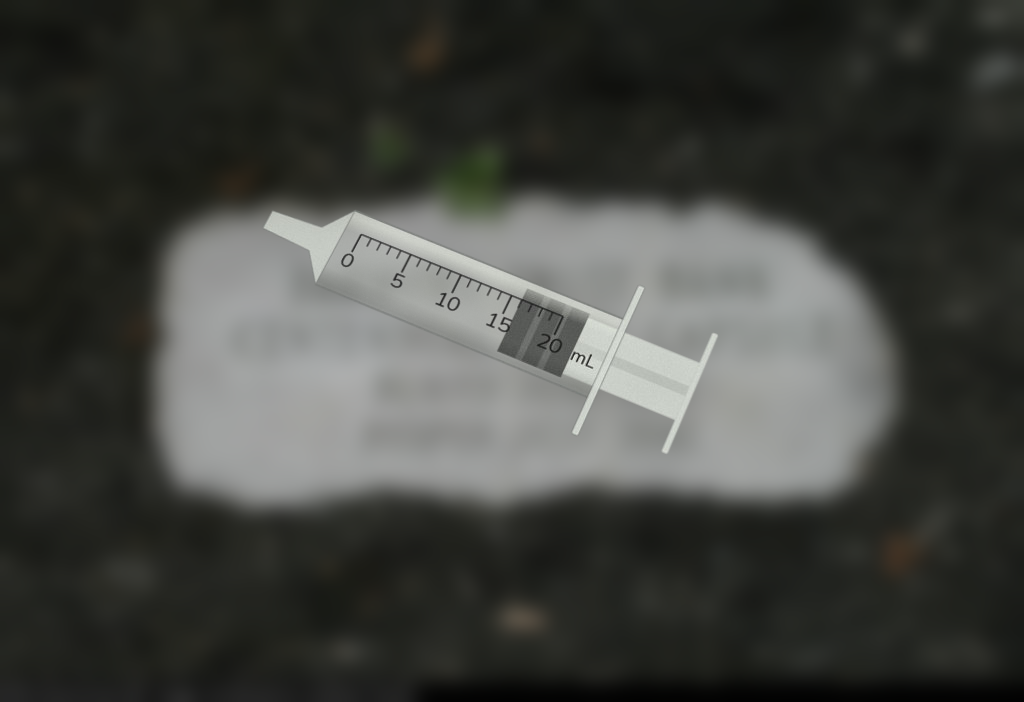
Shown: 16 mL
